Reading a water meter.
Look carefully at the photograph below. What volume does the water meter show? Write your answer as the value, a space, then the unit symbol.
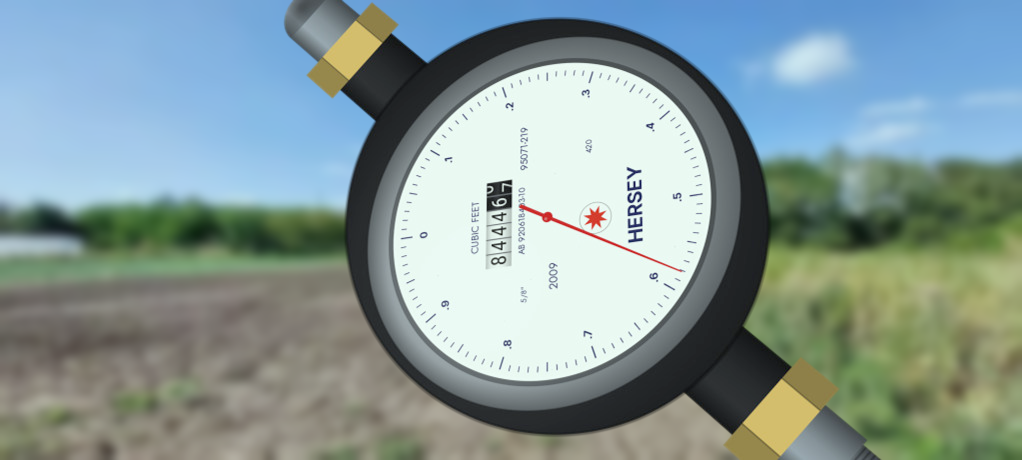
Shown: 844466.58 ft³
